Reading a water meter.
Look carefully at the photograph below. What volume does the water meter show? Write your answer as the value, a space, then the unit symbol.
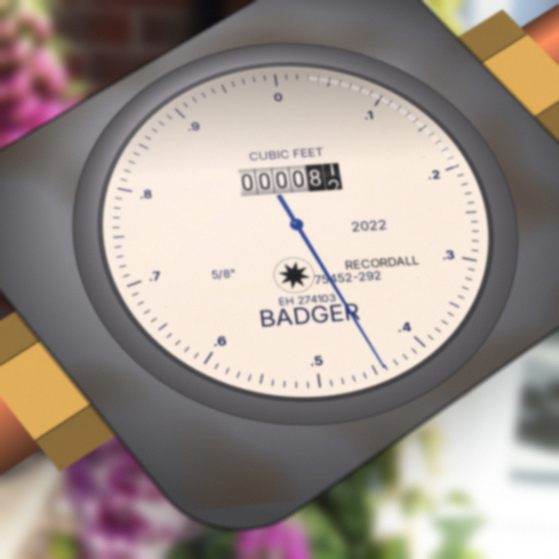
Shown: 81.44 ft³
